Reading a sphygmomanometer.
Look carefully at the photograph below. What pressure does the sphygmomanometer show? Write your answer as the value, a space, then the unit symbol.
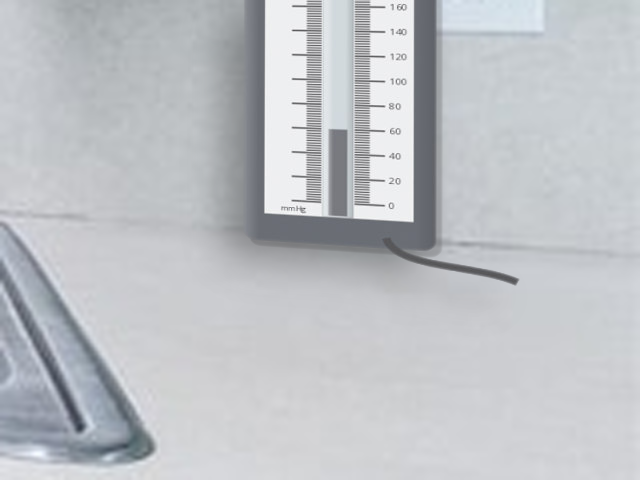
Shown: 60 mmHg
